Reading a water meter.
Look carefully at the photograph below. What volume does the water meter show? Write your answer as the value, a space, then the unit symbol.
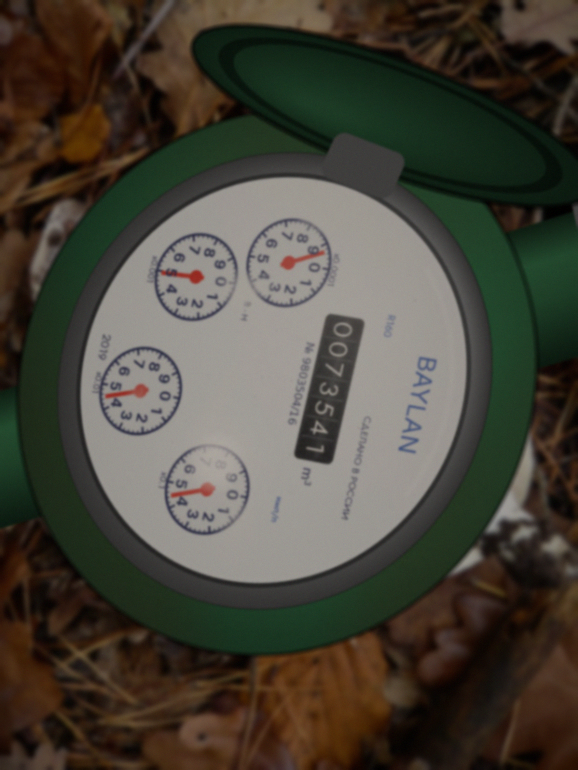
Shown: 73541.4449 m³
